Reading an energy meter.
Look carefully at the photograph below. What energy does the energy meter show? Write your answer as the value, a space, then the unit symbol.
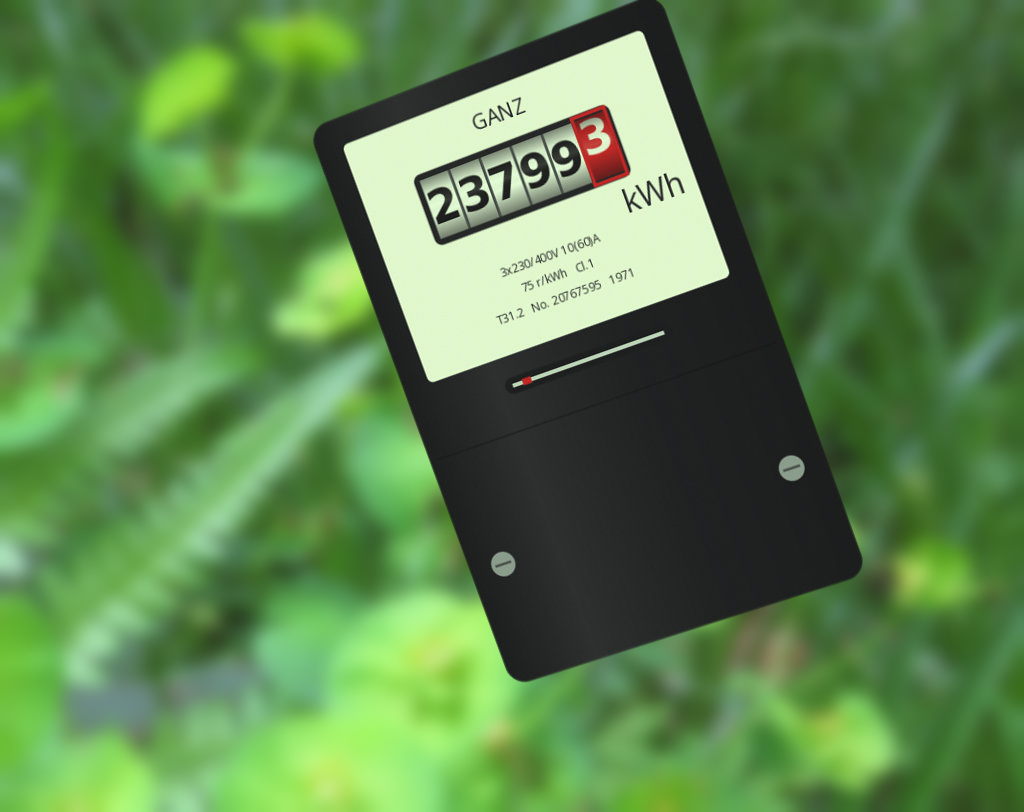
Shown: 23799.3 kWh
